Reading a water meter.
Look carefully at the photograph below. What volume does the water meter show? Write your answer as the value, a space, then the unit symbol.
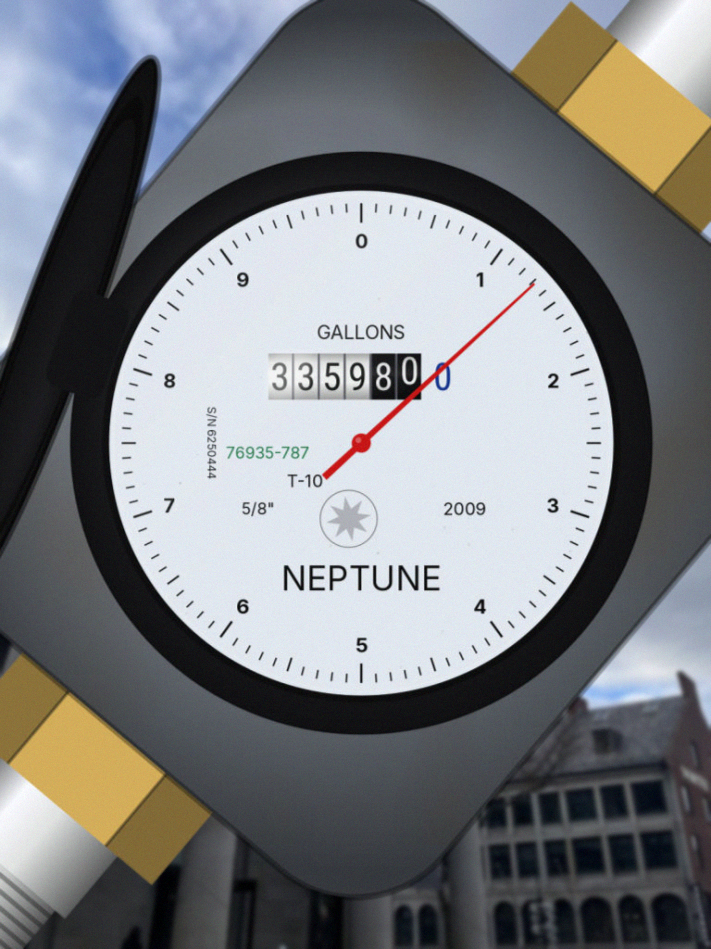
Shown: 3359801.3 gal
